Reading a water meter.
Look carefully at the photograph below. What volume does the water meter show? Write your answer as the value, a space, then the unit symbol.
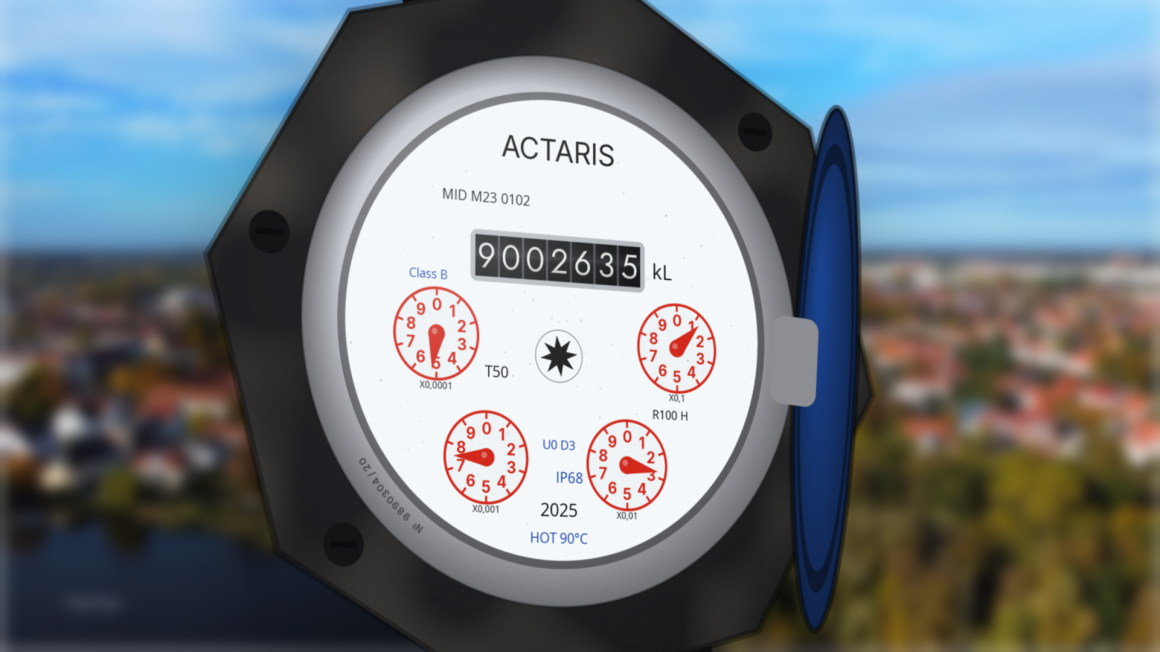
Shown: 9002635.1275 kL
